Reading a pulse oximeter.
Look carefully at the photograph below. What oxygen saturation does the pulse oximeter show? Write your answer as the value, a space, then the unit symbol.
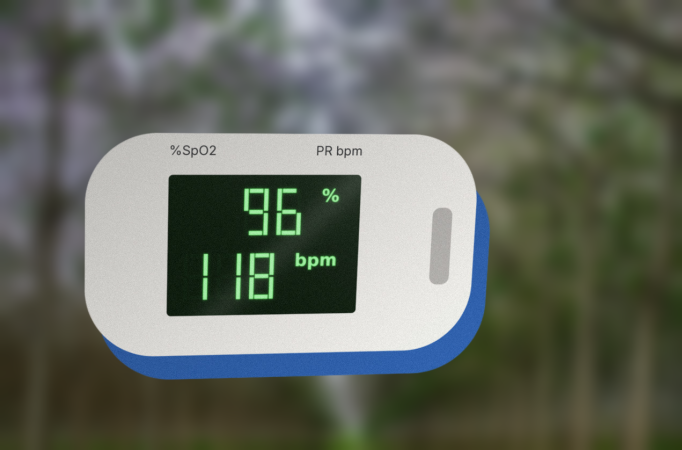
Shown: 96 %
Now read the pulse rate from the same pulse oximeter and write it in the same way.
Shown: 118 bpm
